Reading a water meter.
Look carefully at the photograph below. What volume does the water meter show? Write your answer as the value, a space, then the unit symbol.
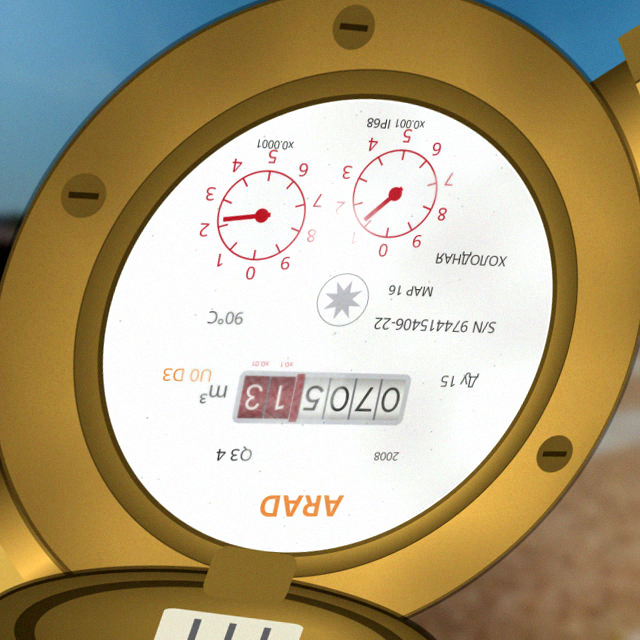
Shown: 705.1312 m³
